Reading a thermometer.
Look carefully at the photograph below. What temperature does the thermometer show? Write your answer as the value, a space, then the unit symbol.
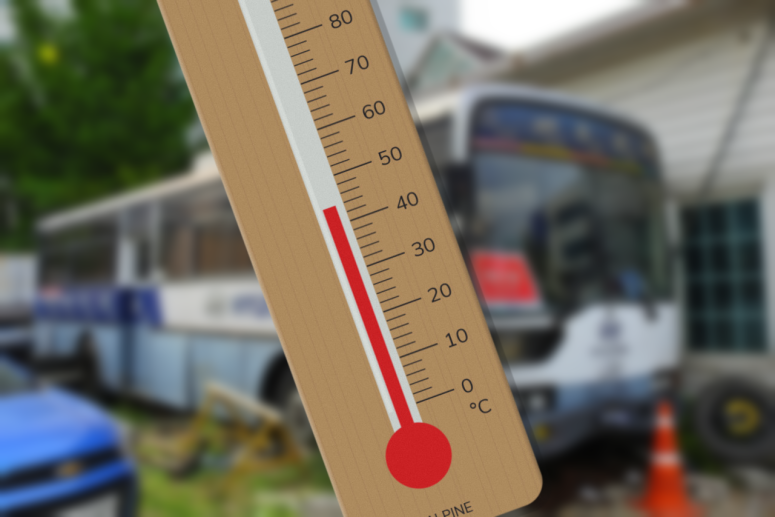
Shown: 44 °C
